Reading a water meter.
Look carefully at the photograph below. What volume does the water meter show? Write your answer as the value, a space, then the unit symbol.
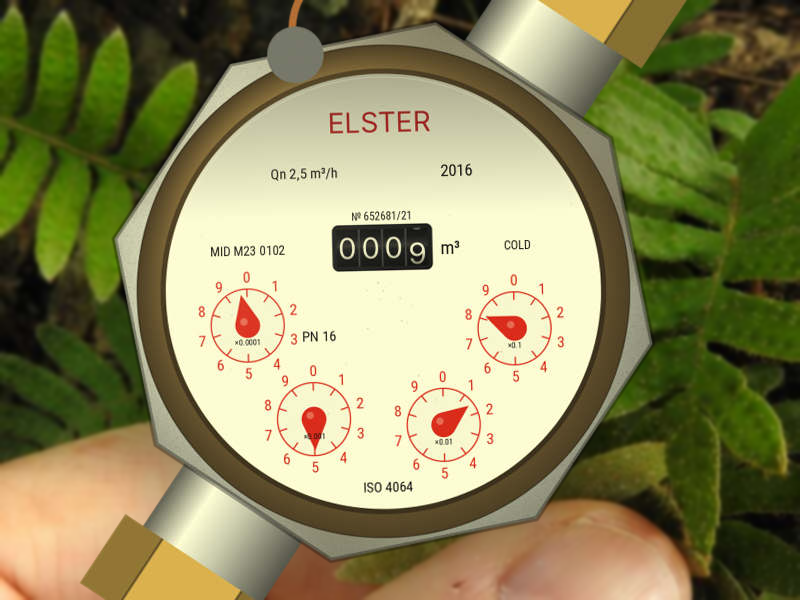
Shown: 8.8149 m³
